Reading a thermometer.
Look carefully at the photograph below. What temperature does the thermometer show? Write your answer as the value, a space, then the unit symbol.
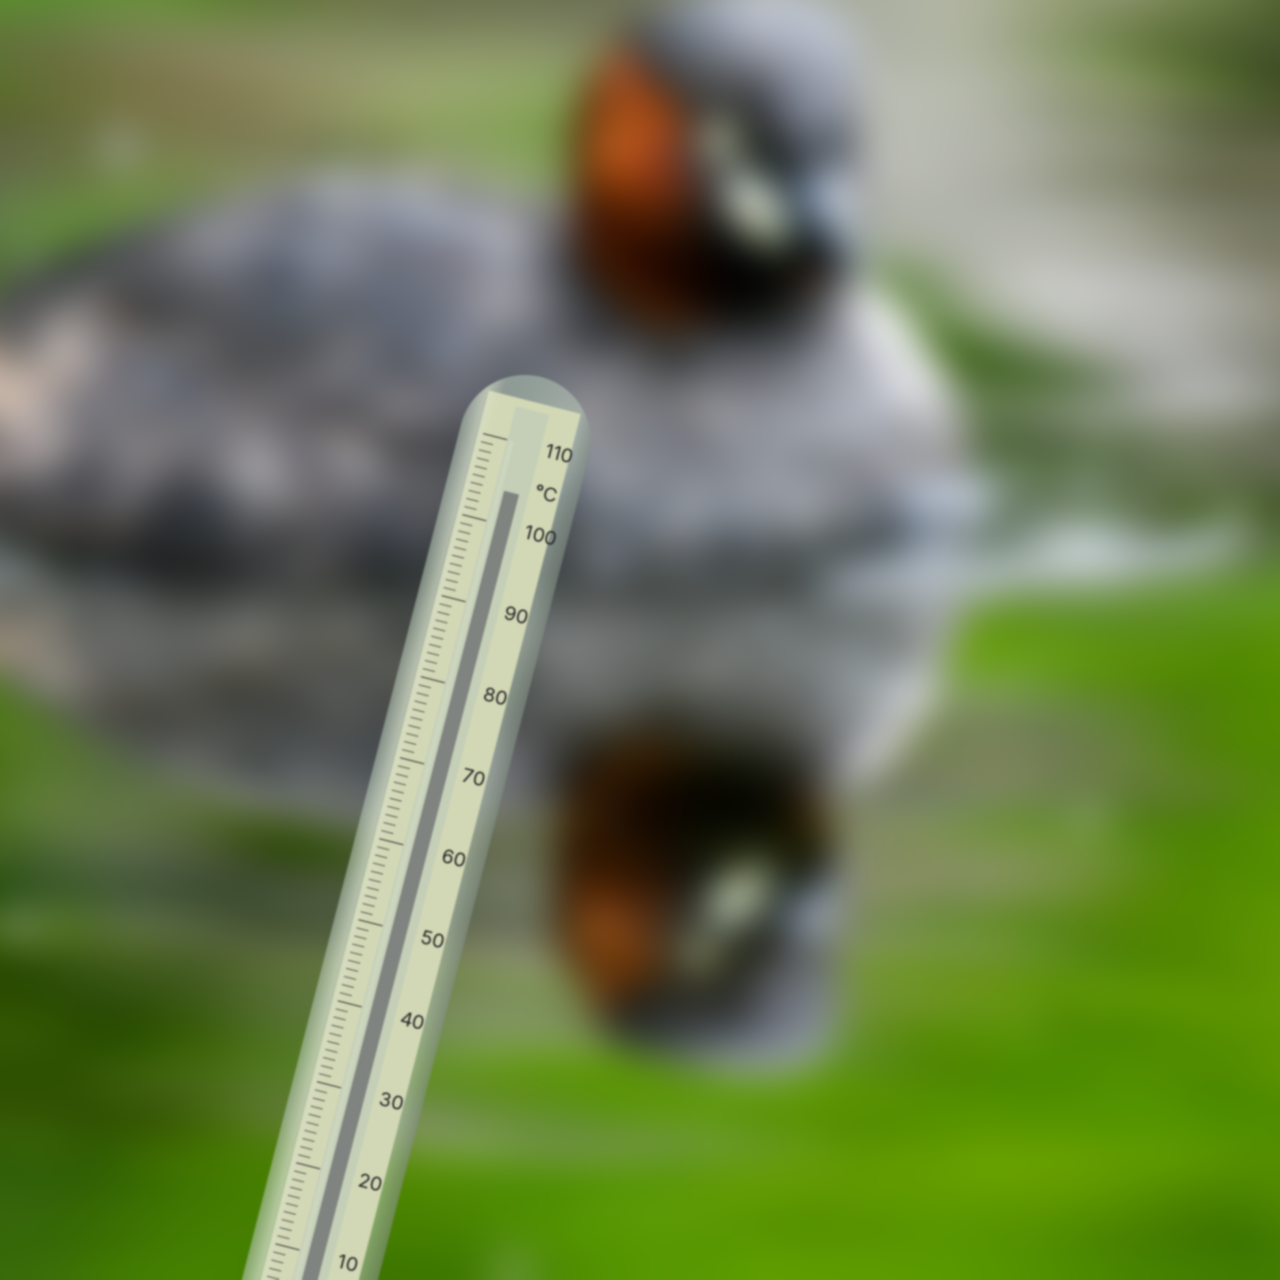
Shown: 104 °C
